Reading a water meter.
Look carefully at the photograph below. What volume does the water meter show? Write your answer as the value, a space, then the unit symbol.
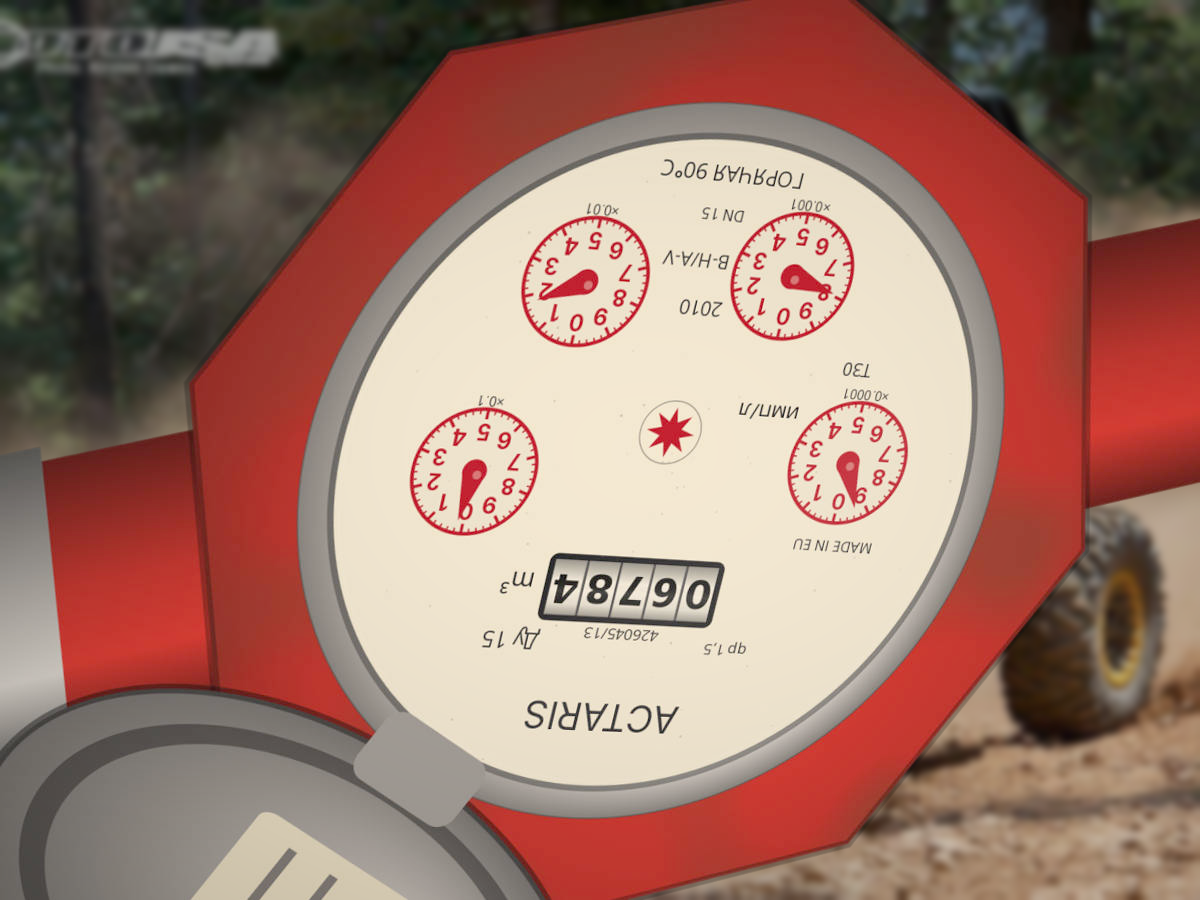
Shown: 6784.0179 m³
